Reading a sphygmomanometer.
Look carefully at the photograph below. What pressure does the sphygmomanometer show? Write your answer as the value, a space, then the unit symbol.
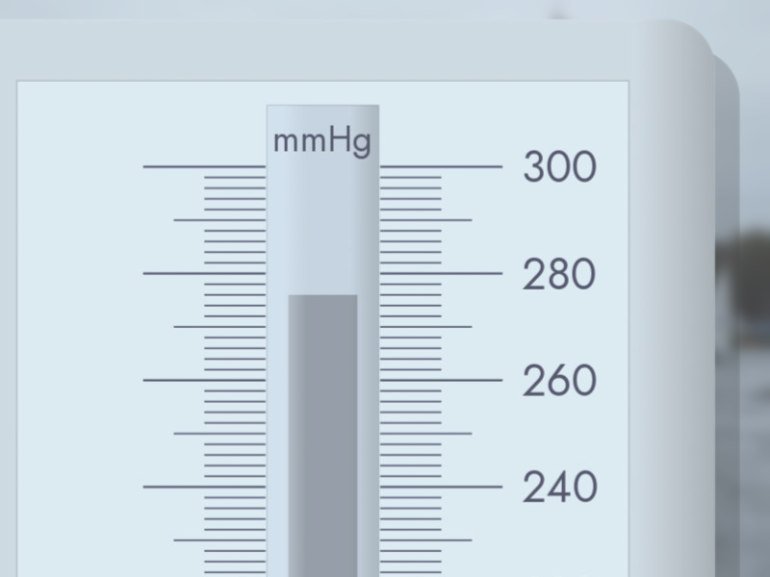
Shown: 276 mmHg
